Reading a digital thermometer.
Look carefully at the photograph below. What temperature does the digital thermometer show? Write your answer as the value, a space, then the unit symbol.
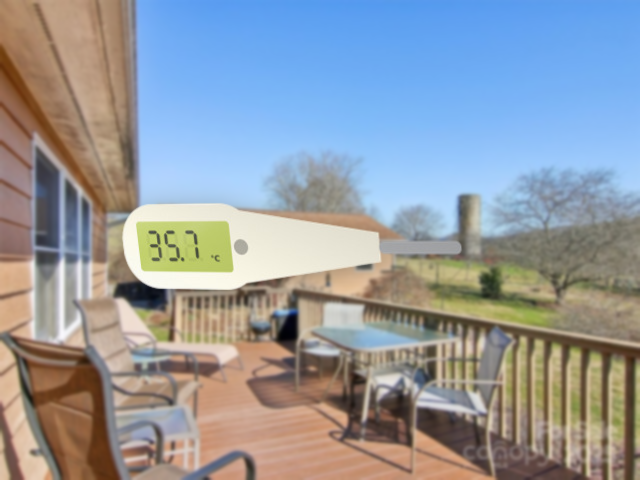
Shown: 35.7 °C
